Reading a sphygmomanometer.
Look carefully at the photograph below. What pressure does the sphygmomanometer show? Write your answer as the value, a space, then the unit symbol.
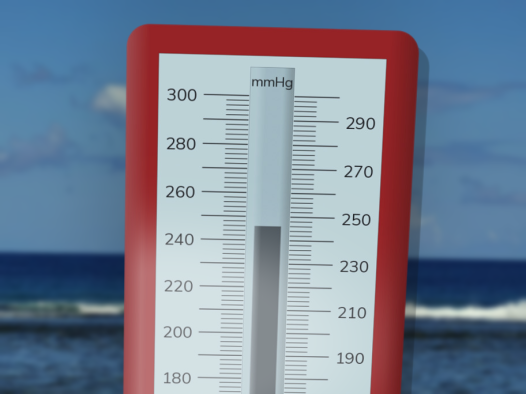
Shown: 246 mmHg
